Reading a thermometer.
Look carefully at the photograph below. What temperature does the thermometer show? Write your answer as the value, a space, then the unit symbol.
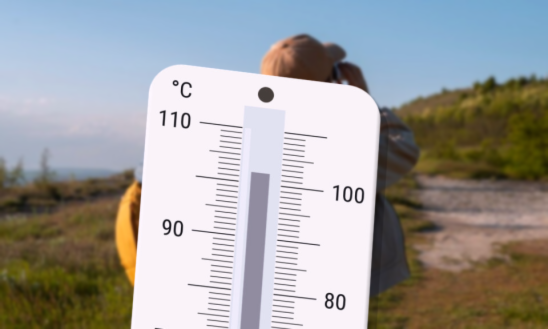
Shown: 102 °C
